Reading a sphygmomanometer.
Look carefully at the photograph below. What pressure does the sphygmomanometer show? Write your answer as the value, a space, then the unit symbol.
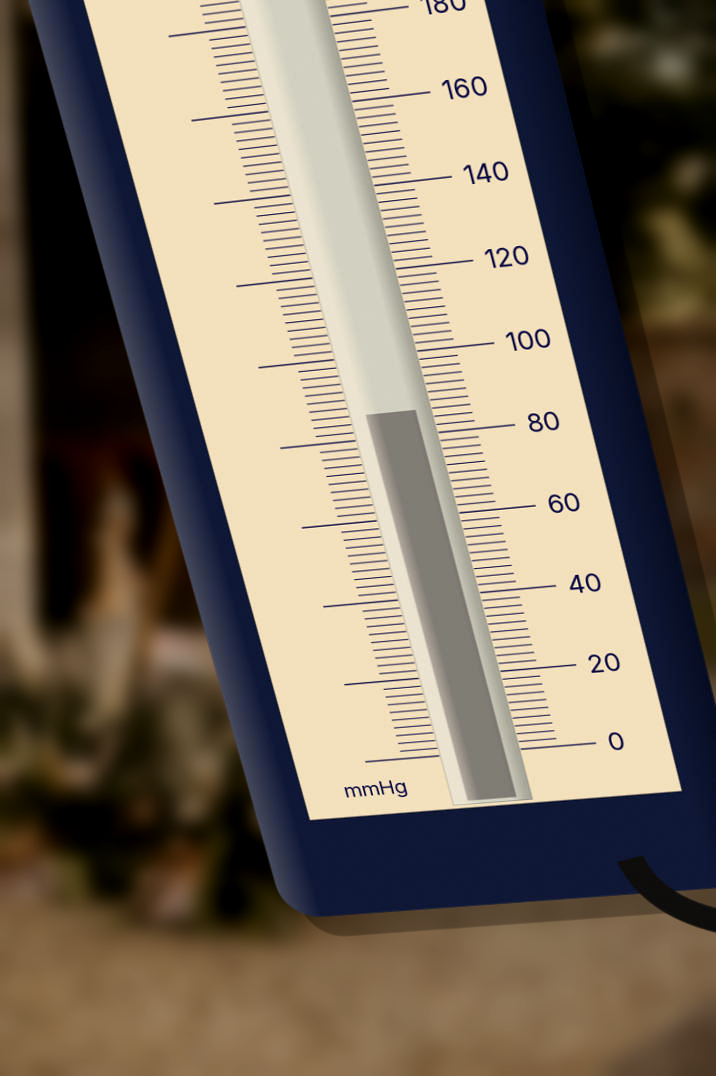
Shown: 86 mmHg
